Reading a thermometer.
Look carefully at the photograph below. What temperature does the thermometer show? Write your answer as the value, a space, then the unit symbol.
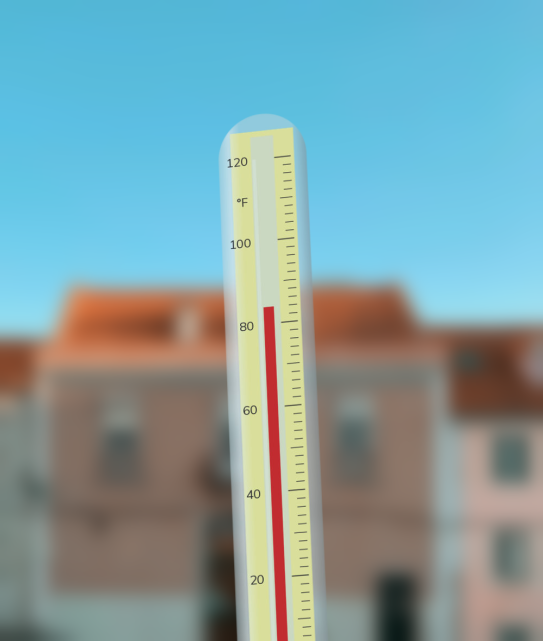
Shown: 84 °F
